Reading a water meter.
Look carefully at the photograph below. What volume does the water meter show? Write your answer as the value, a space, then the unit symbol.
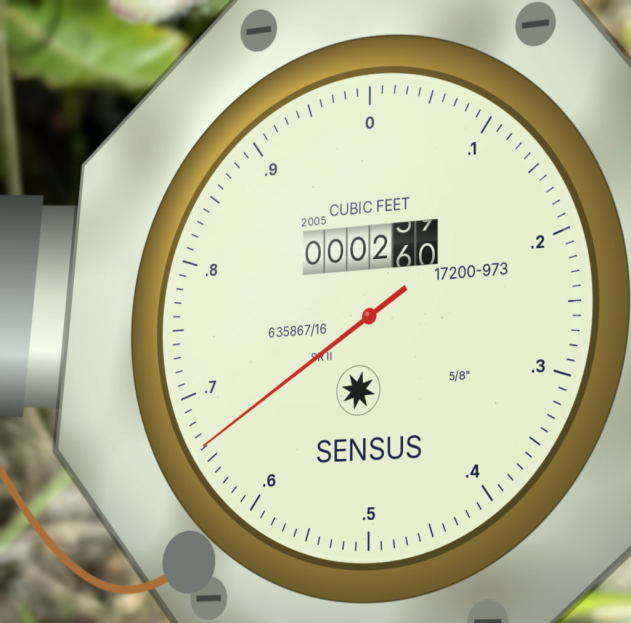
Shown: 259.66 ft³
